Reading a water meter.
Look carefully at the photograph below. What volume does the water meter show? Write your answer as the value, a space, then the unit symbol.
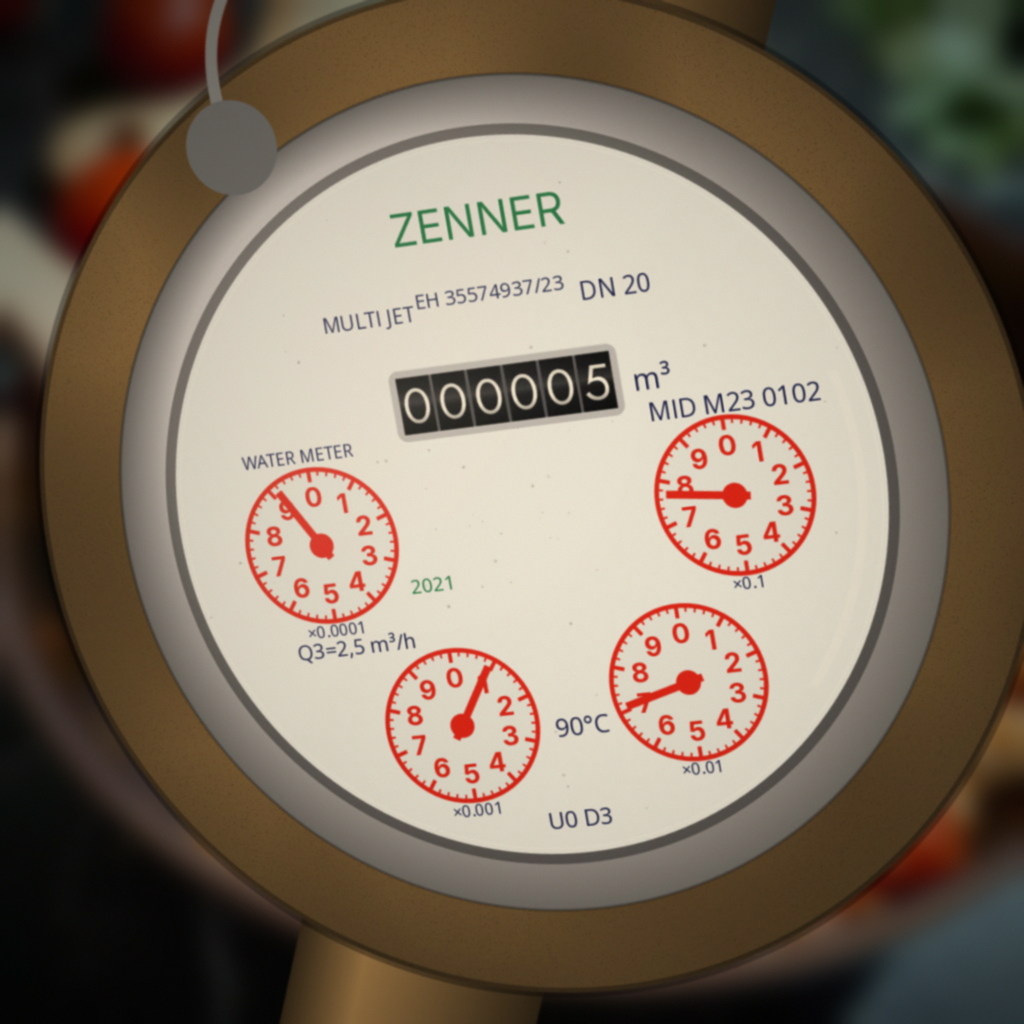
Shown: 5.7709 m³
